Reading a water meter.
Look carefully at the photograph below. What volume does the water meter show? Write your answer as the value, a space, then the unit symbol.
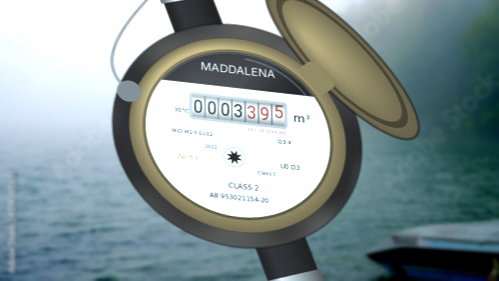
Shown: 3.395 m³
